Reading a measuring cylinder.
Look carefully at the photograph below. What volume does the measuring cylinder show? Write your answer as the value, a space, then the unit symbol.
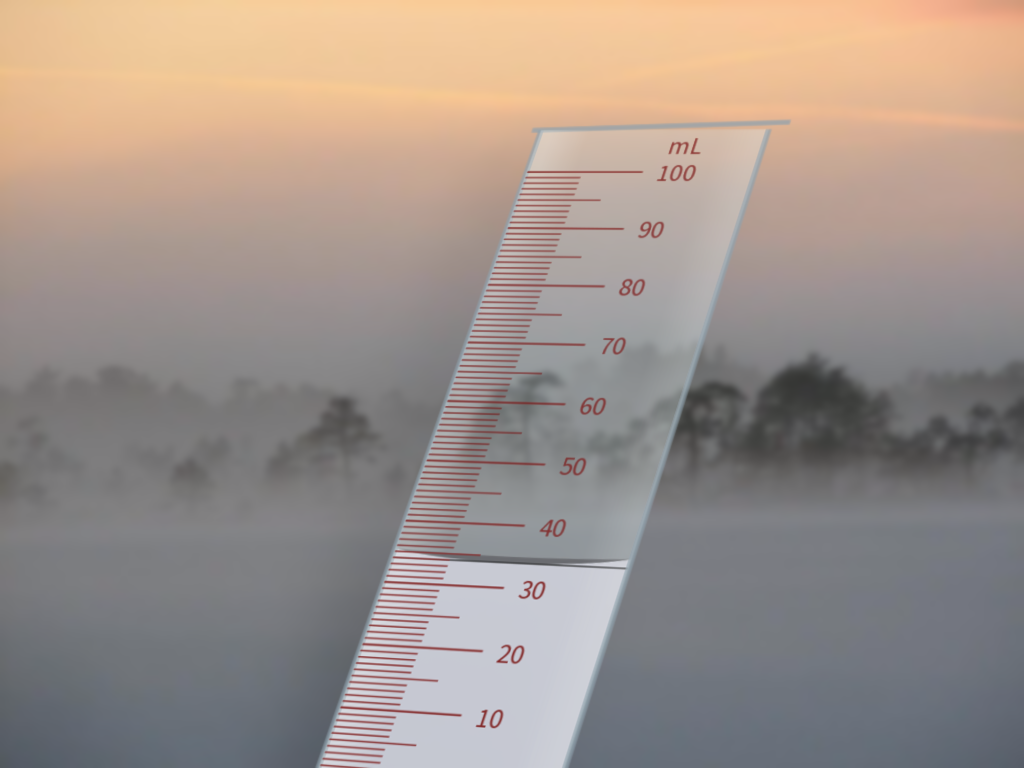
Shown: 34 mL
